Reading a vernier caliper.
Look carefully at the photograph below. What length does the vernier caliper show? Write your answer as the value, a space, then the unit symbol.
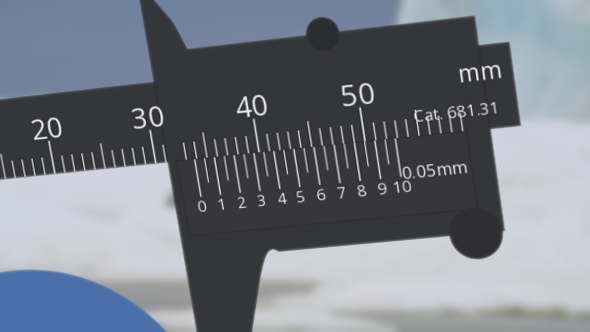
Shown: 33.8 mm
